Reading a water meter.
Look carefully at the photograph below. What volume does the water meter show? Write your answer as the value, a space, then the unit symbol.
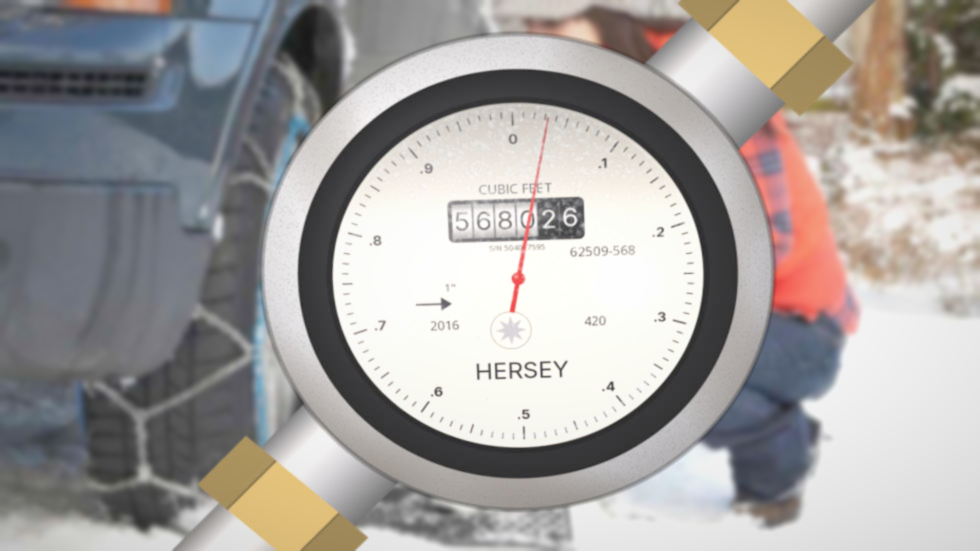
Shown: 568026.03 ft³
